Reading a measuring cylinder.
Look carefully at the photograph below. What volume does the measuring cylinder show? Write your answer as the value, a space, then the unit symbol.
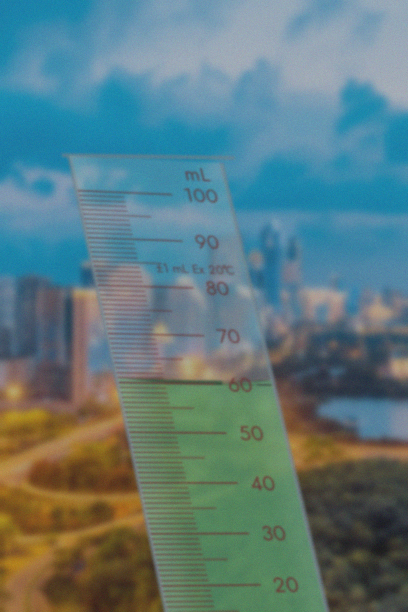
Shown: 60 mL
